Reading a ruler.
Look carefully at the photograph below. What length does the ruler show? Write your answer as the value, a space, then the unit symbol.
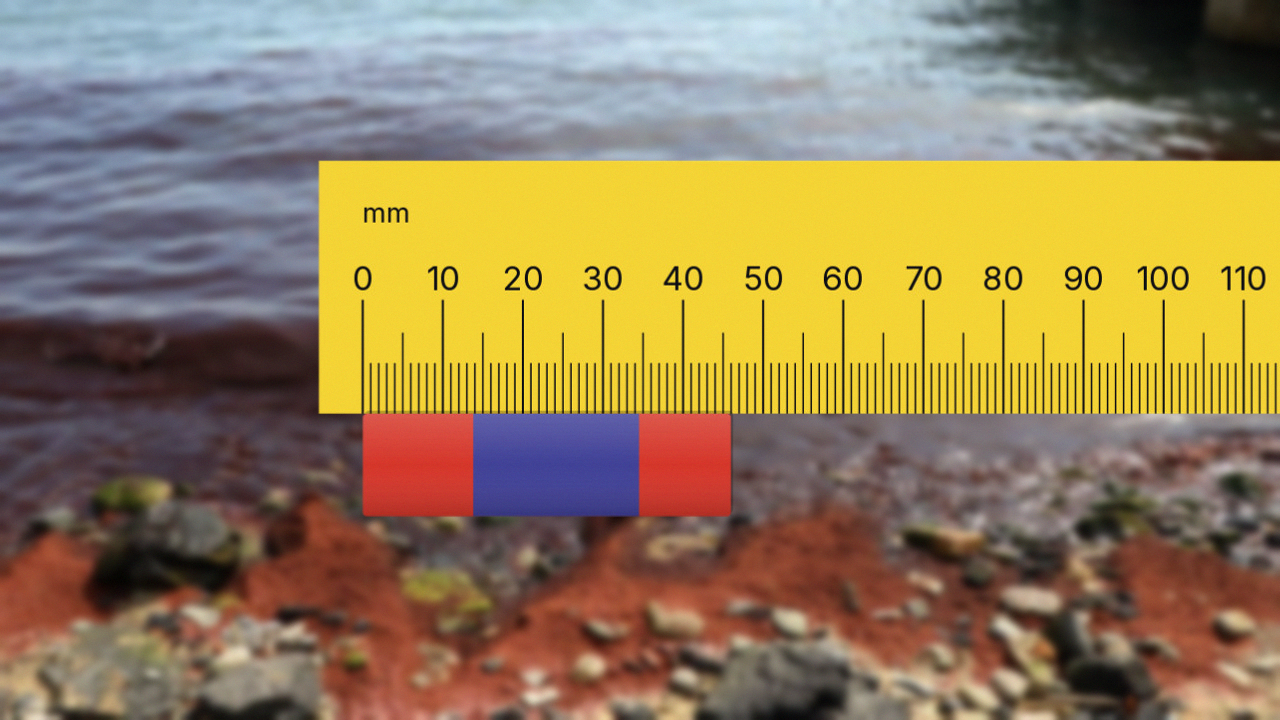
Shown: 46 mm
